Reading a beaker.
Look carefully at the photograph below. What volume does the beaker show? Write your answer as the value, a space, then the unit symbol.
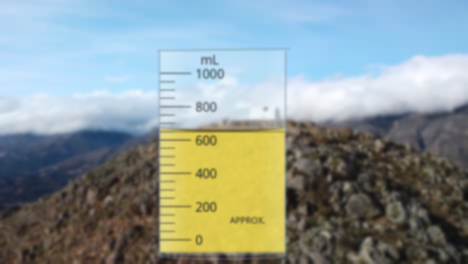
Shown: 650 mL
